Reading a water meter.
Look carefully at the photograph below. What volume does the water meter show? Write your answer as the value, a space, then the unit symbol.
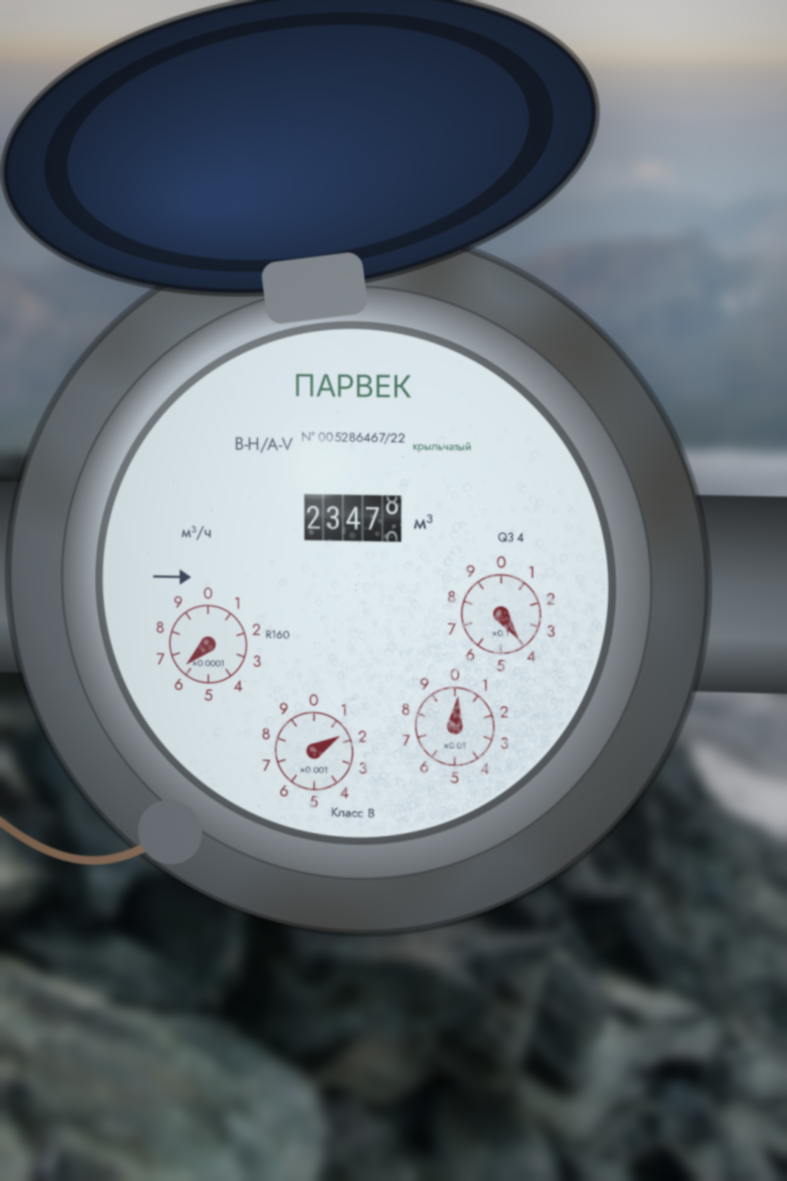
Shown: 23478.4016 m³
